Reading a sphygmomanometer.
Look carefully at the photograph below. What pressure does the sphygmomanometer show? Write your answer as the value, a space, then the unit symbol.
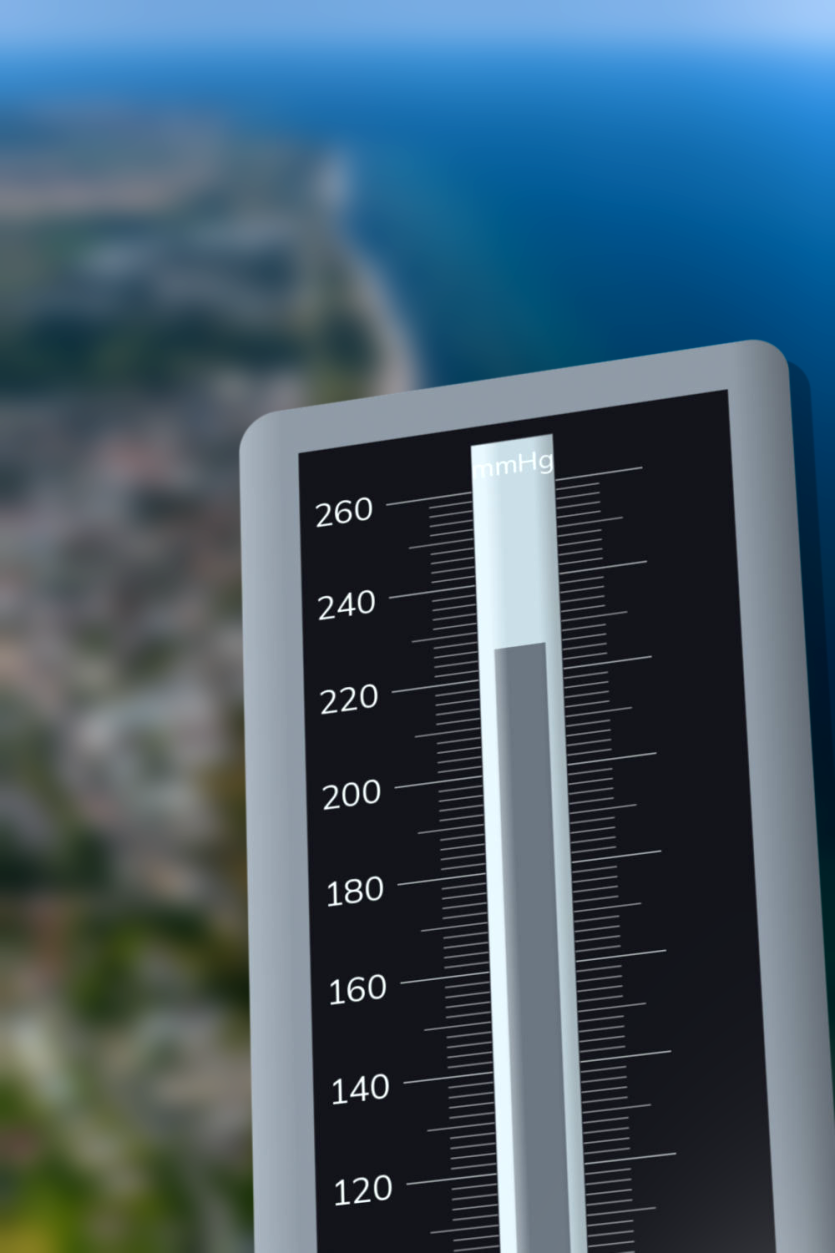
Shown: 226 mmHg
